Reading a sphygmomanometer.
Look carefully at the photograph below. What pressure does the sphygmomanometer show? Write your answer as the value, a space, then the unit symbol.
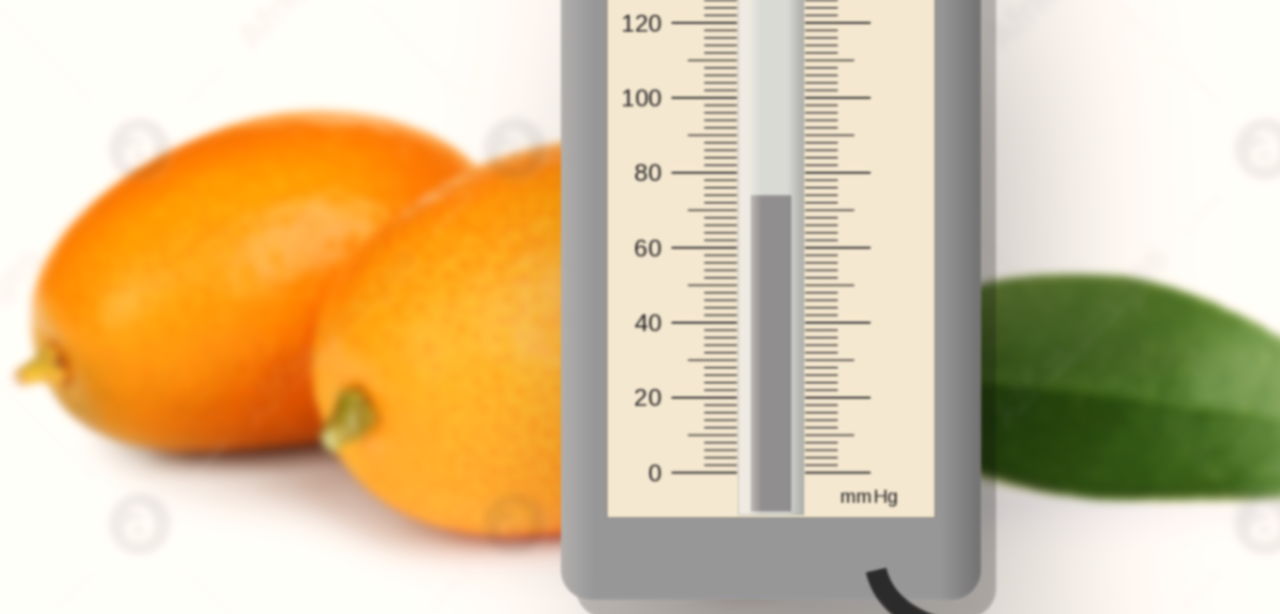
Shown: 74 mmHg
